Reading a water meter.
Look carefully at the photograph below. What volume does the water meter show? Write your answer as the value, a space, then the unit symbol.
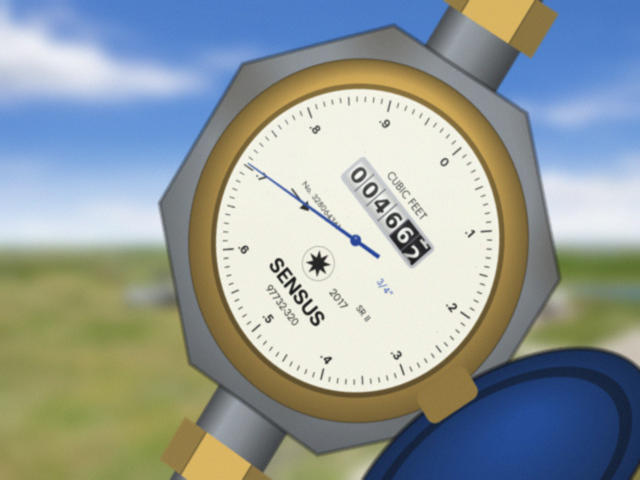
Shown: 4661.70 ft³
